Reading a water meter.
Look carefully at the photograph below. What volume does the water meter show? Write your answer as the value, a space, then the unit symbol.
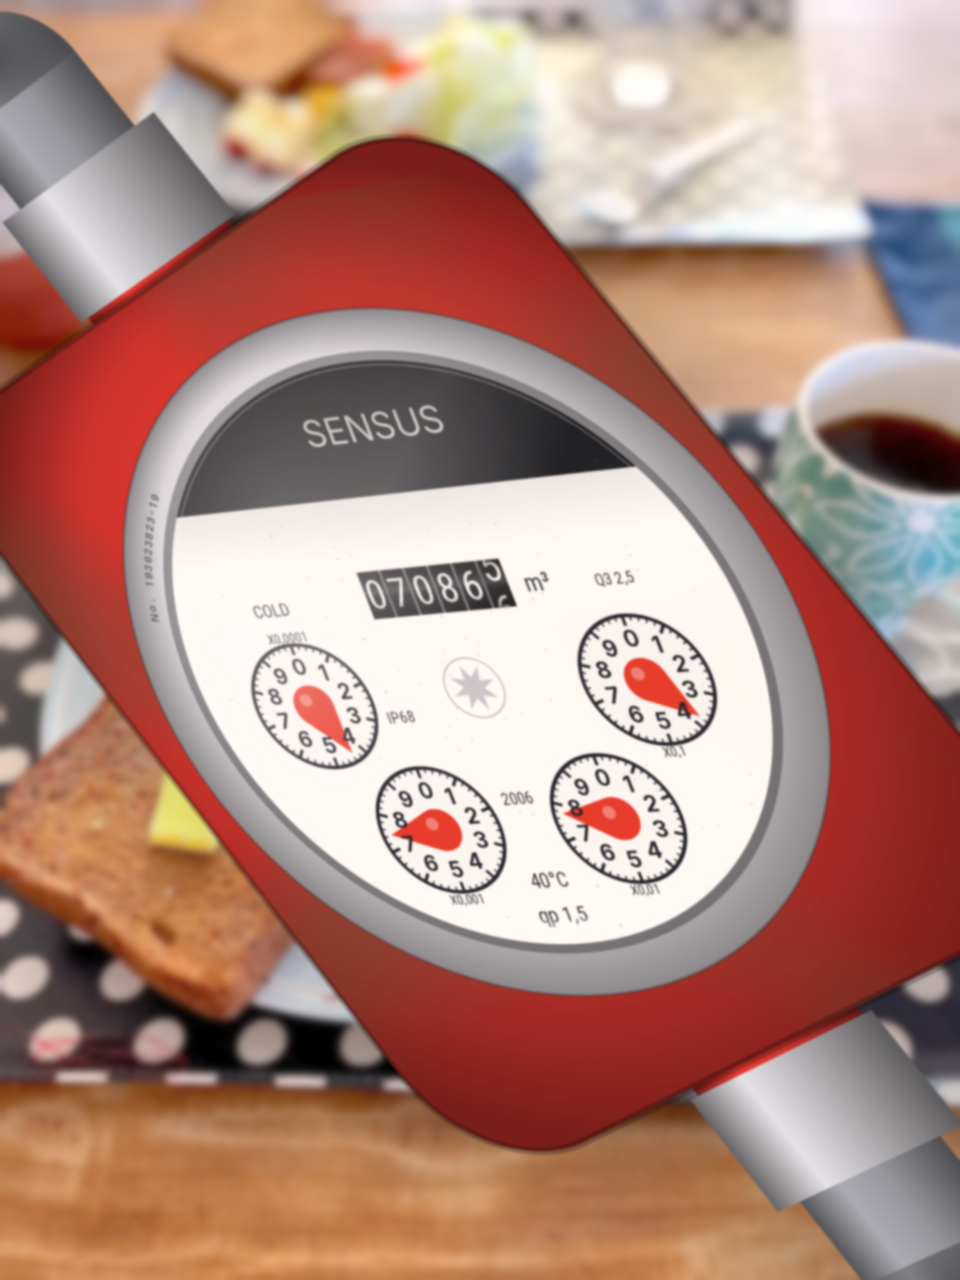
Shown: 70865.3774 m³
